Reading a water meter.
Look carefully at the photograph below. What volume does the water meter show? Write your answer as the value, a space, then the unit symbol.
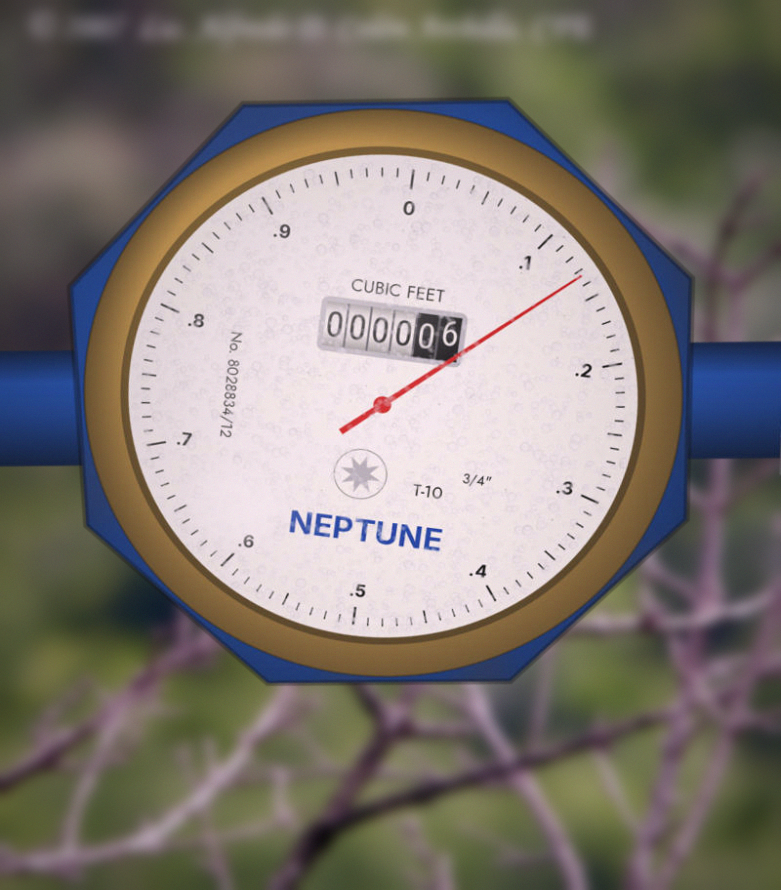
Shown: 6.13 ft³
